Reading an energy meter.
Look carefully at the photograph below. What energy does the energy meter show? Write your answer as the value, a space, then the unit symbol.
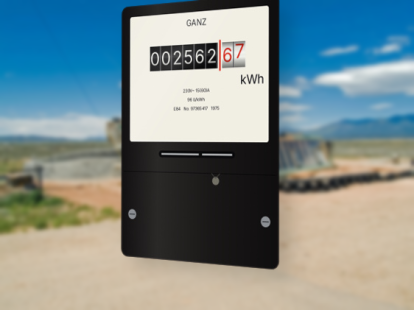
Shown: 2562.67 kWh
